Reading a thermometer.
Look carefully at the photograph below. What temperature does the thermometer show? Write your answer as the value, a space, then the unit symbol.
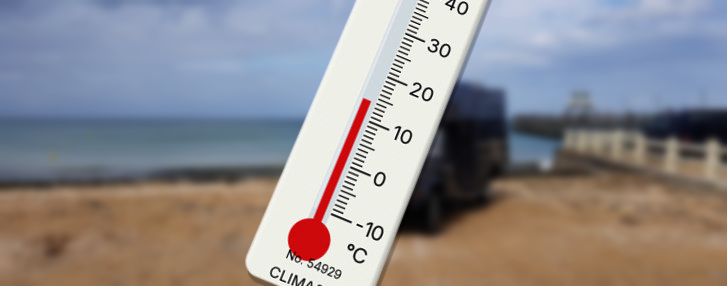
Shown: 14 °C
